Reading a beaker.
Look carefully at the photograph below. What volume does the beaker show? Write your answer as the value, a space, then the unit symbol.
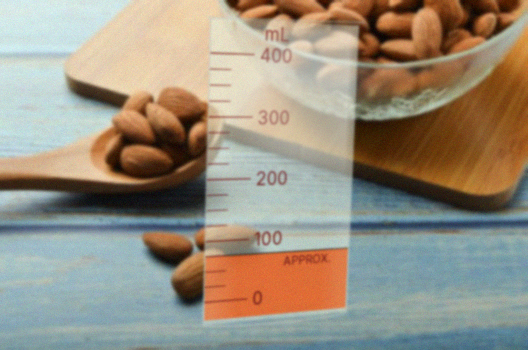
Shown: 75 mL
